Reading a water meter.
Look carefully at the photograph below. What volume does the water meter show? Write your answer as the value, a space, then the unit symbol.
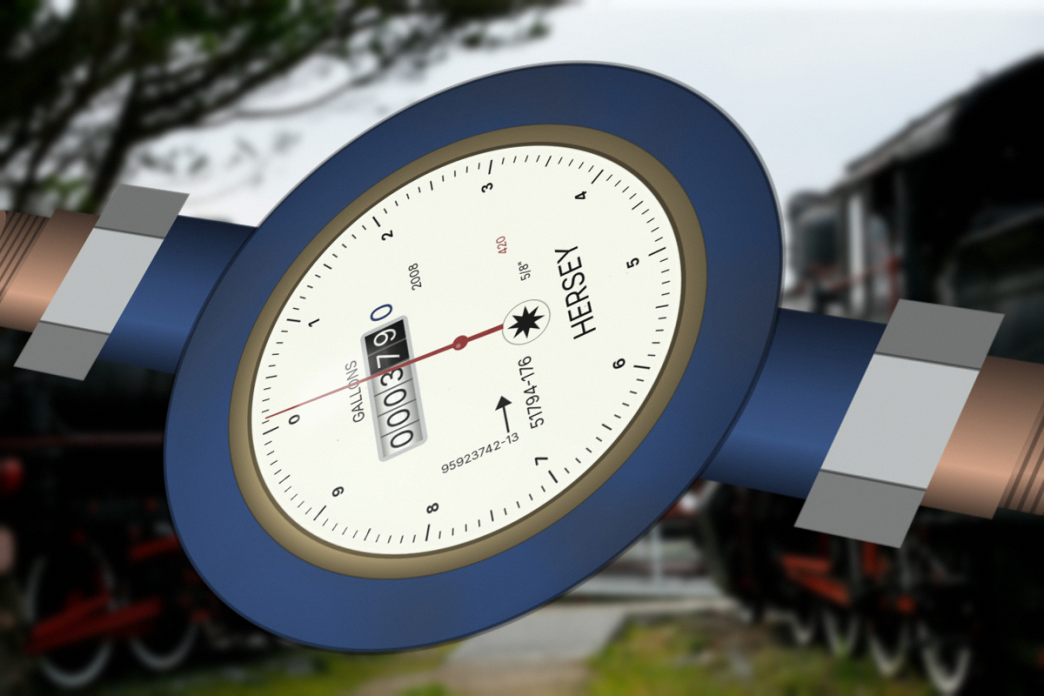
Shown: 3790.1 gal
